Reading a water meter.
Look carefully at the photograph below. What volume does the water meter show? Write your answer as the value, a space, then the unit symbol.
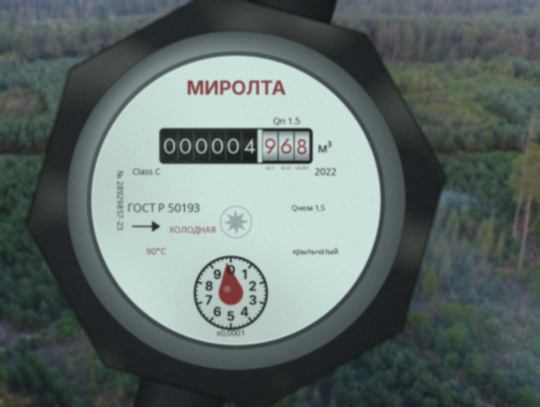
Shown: 4.9679 m³
